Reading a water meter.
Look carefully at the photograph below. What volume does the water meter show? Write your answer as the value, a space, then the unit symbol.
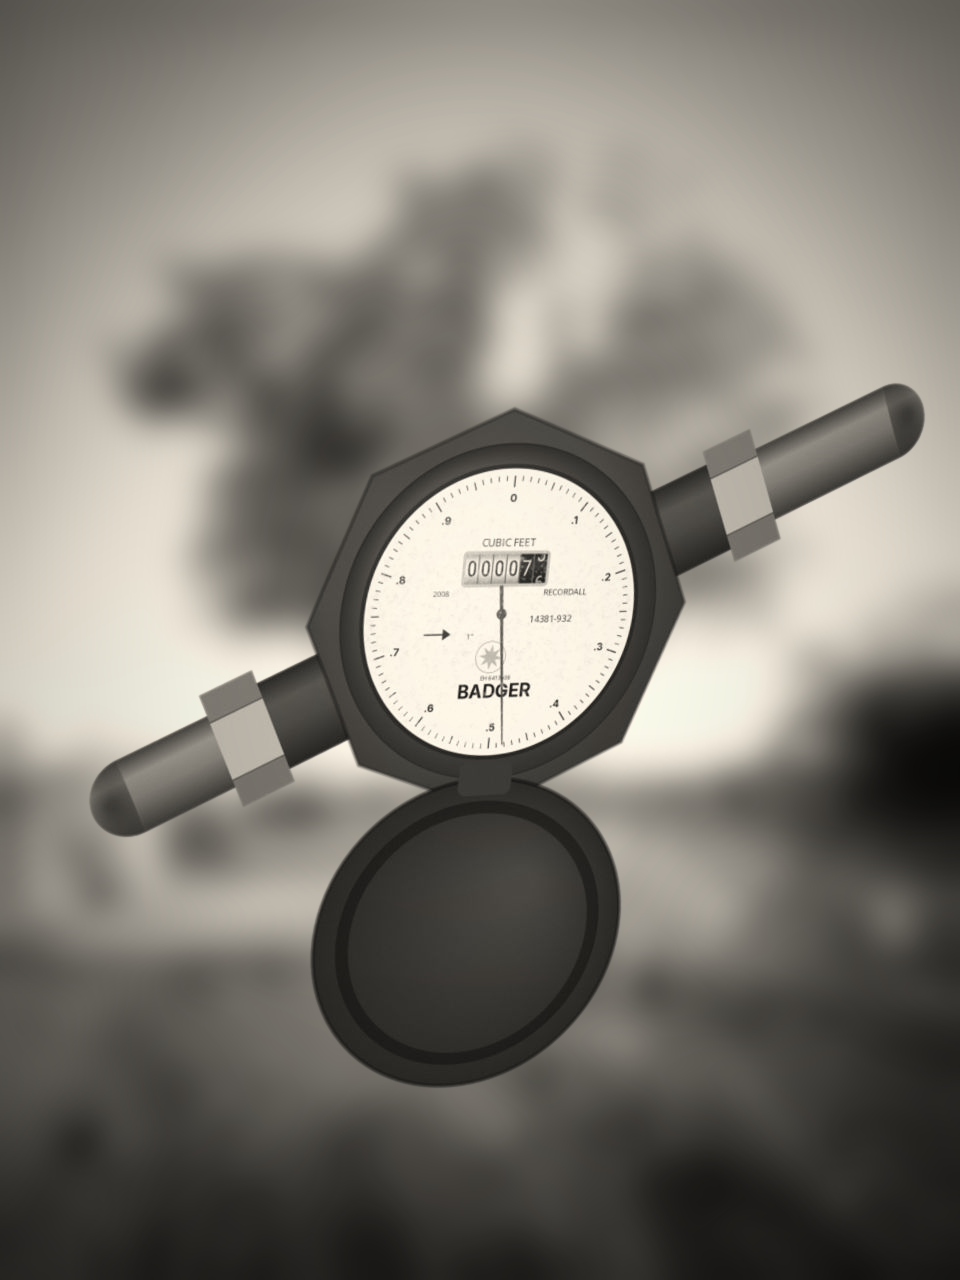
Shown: 75.48 ft³
